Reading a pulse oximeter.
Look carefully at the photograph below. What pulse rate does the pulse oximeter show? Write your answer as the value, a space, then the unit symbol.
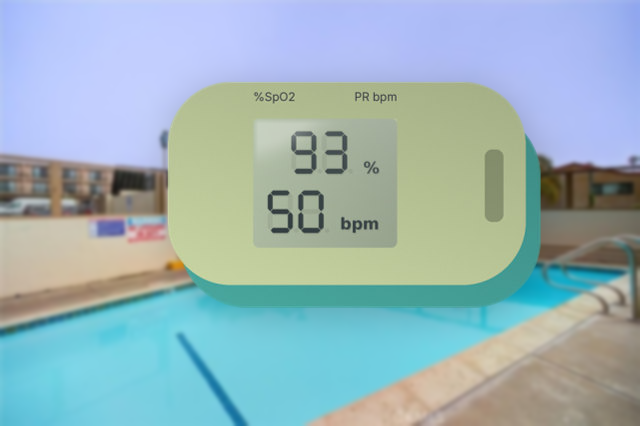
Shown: 50 bpm
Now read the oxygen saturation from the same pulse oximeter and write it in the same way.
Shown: 93 %
